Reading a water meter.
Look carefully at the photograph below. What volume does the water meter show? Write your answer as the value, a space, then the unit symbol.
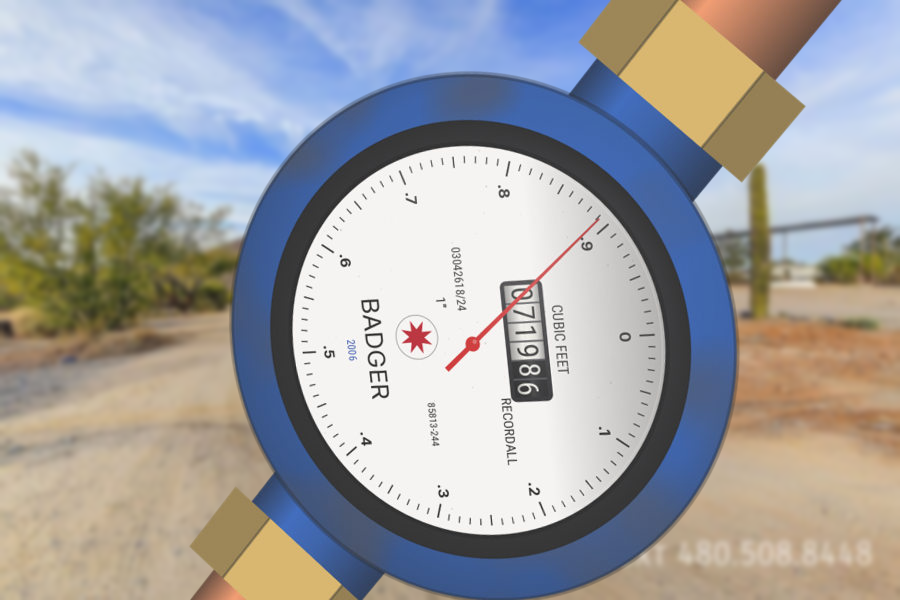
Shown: 71985.89 ft³
